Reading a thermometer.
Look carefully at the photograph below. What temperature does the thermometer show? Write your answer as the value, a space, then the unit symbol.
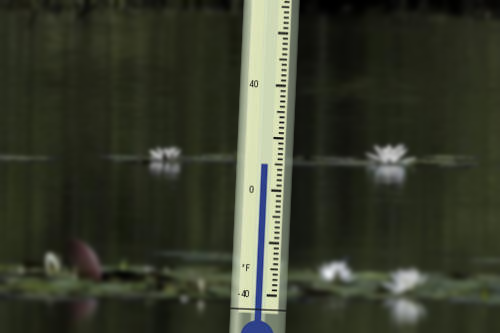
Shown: 10 °F
